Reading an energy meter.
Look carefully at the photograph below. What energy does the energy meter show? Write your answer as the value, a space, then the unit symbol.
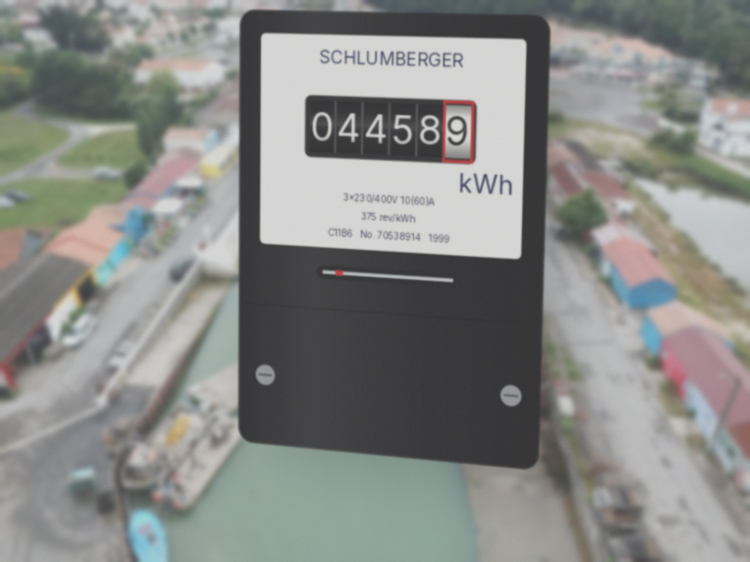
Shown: 4458.9 kWh
